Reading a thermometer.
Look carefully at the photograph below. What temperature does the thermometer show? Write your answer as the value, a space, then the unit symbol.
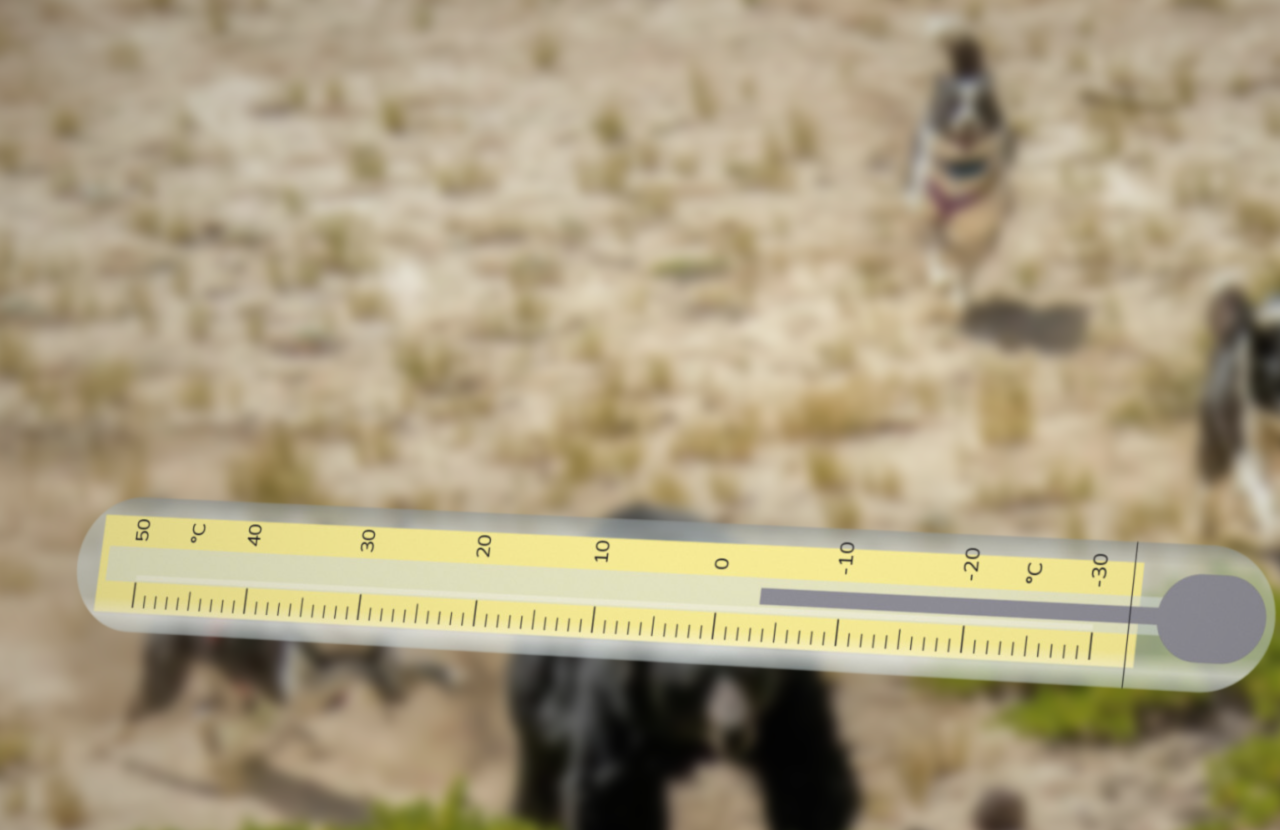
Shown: -3.5 °C
